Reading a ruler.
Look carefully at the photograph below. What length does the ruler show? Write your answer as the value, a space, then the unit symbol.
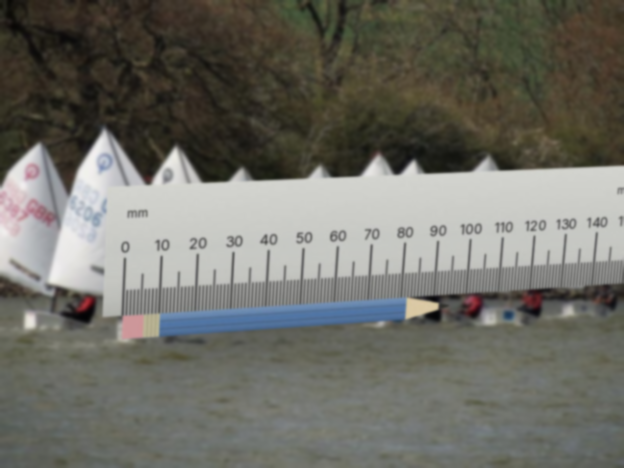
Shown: 95 mm
